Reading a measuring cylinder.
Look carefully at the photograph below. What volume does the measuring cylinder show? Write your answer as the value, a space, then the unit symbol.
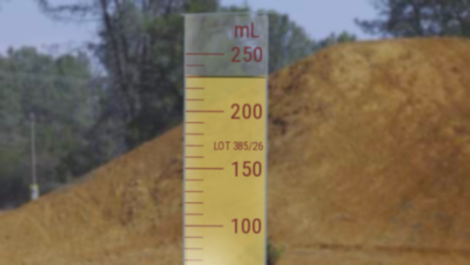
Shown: 230 mL
